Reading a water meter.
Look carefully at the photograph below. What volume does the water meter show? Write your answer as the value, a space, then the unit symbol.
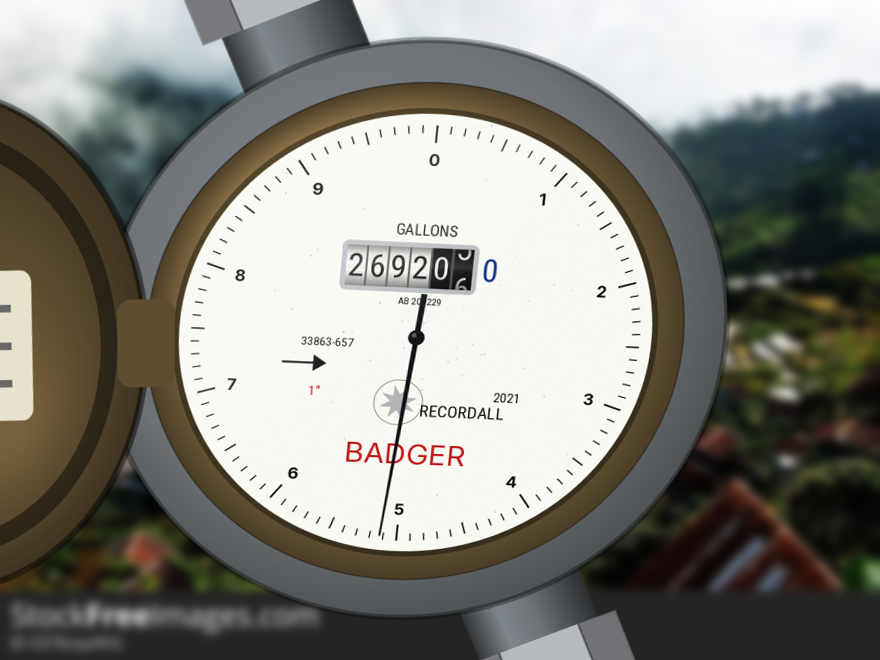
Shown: 2692055.1 gal
